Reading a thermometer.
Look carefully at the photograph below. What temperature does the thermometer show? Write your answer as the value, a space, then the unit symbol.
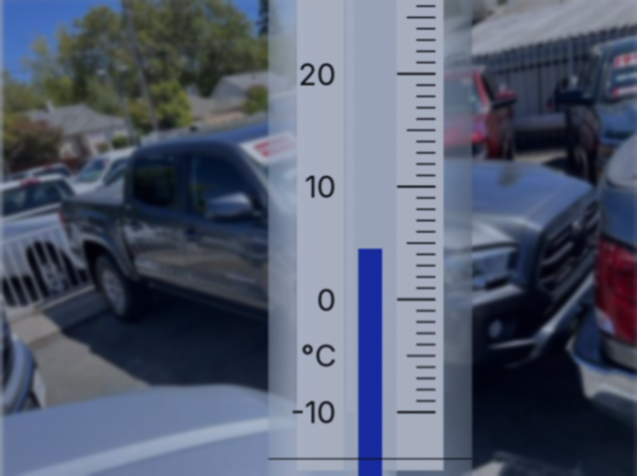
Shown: 4.5 °C
